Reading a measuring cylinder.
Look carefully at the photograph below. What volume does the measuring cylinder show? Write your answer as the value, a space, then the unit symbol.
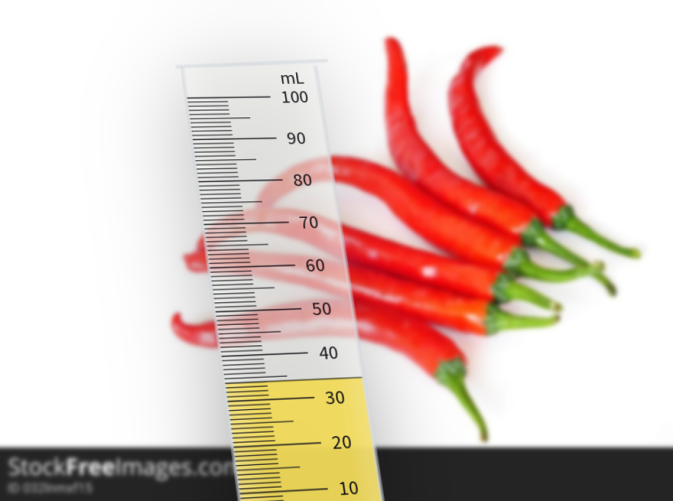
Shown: 34 mL
